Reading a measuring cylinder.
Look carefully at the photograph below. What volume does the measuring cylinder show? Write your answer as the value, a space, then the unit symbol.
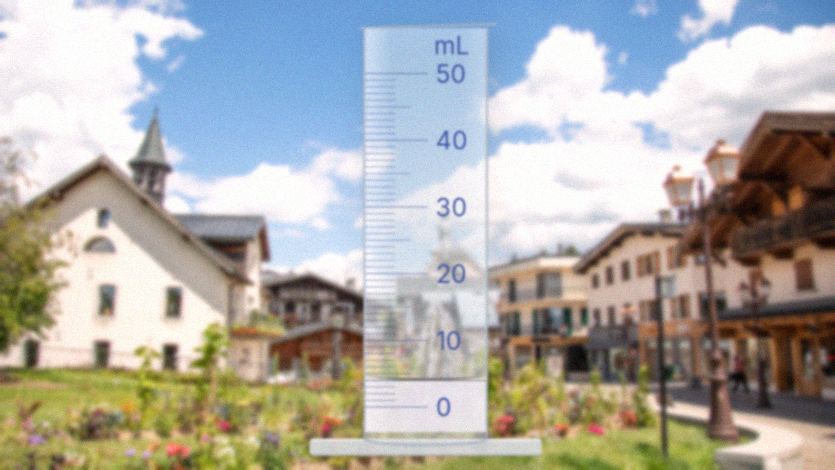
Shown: 4 mL
